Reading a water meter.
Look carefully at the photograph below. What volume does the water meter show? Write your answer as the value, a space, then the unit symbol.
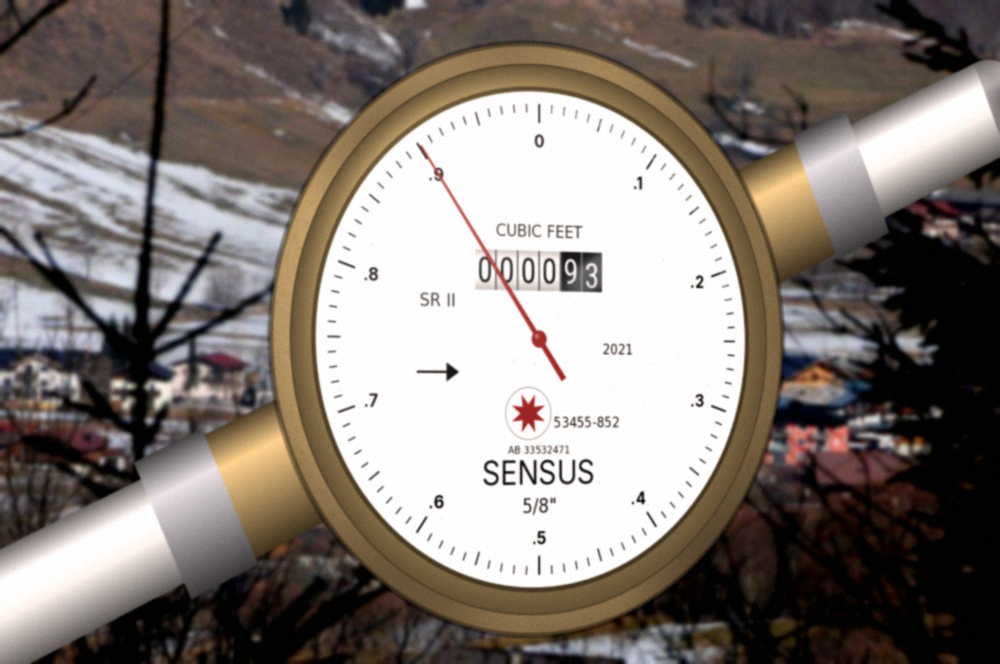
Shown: 92.90 ft³
